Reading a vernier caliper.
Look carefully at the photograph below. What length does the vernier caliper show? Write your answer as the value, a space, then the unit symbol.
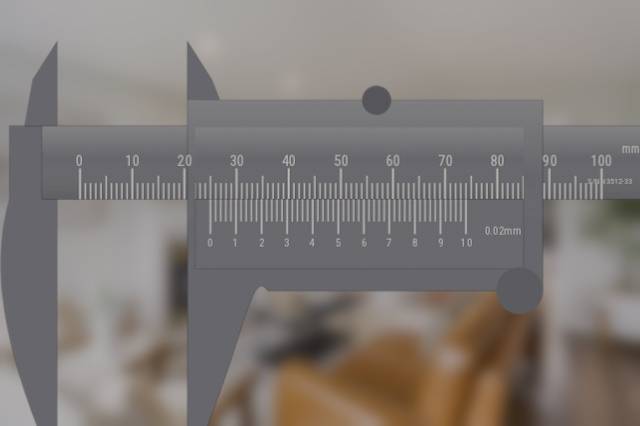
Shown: 25.0 mm
